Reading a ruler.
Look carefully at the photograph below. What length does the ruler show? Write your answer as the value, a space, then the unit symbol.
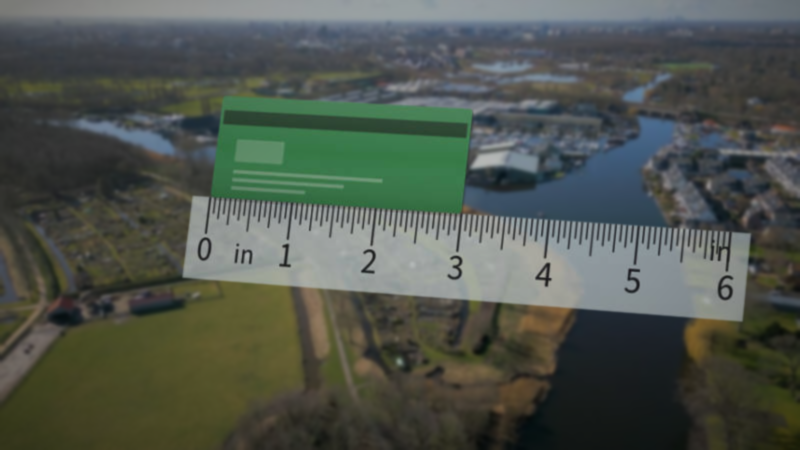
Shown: 3 in
